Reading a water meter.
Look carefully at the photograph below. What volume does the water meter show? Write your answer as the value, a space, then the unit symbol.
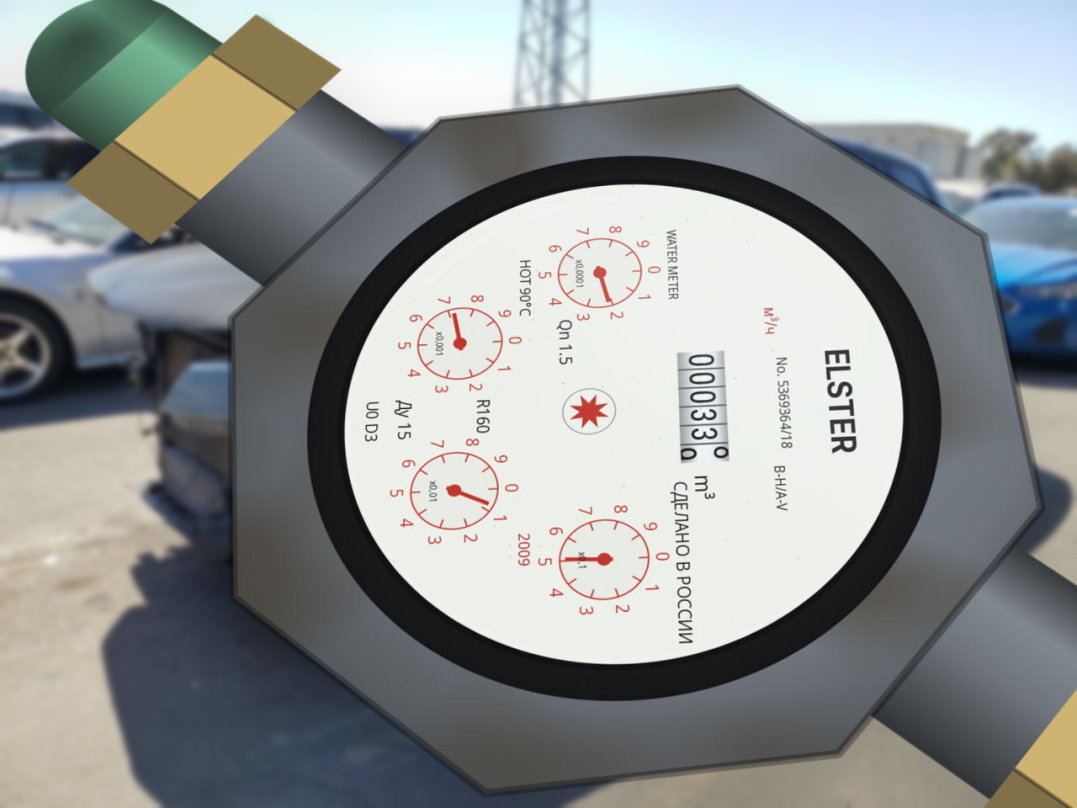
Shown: 338.5072 m³
